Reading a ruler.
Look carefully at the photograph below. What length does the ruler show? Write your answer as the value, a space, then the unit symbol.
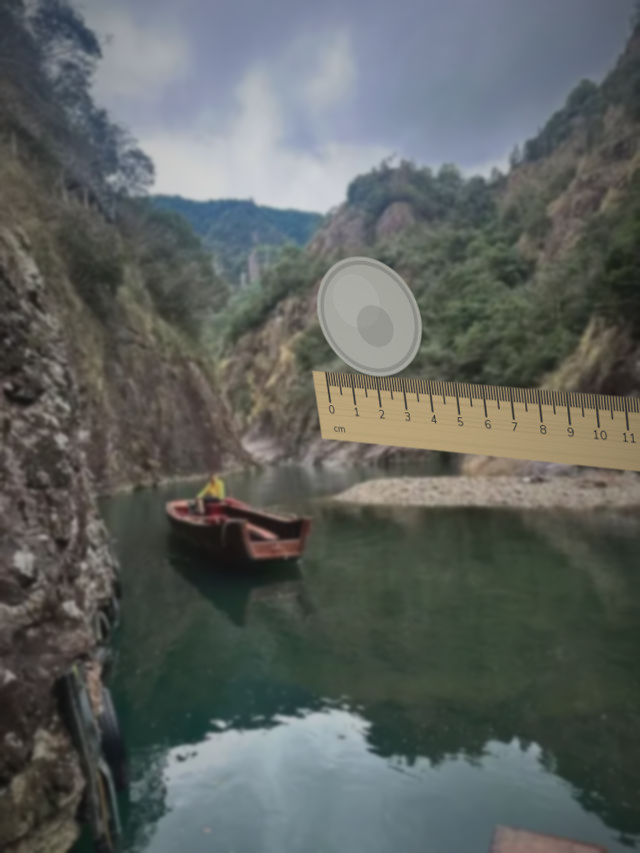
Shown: 4 cm
